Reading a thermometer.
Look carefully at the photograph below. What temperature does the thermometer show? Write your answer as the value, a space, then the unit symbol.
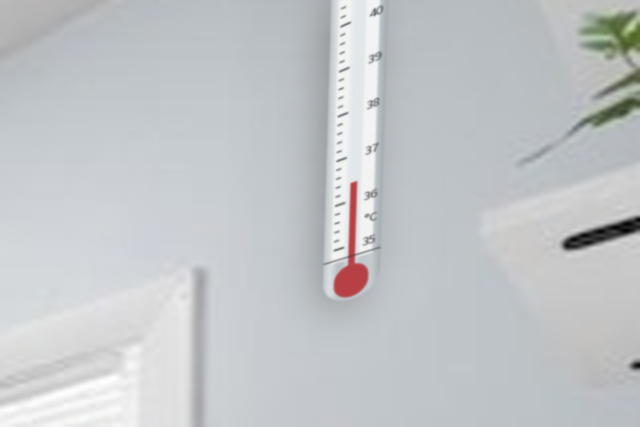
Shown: 36.4 °C
